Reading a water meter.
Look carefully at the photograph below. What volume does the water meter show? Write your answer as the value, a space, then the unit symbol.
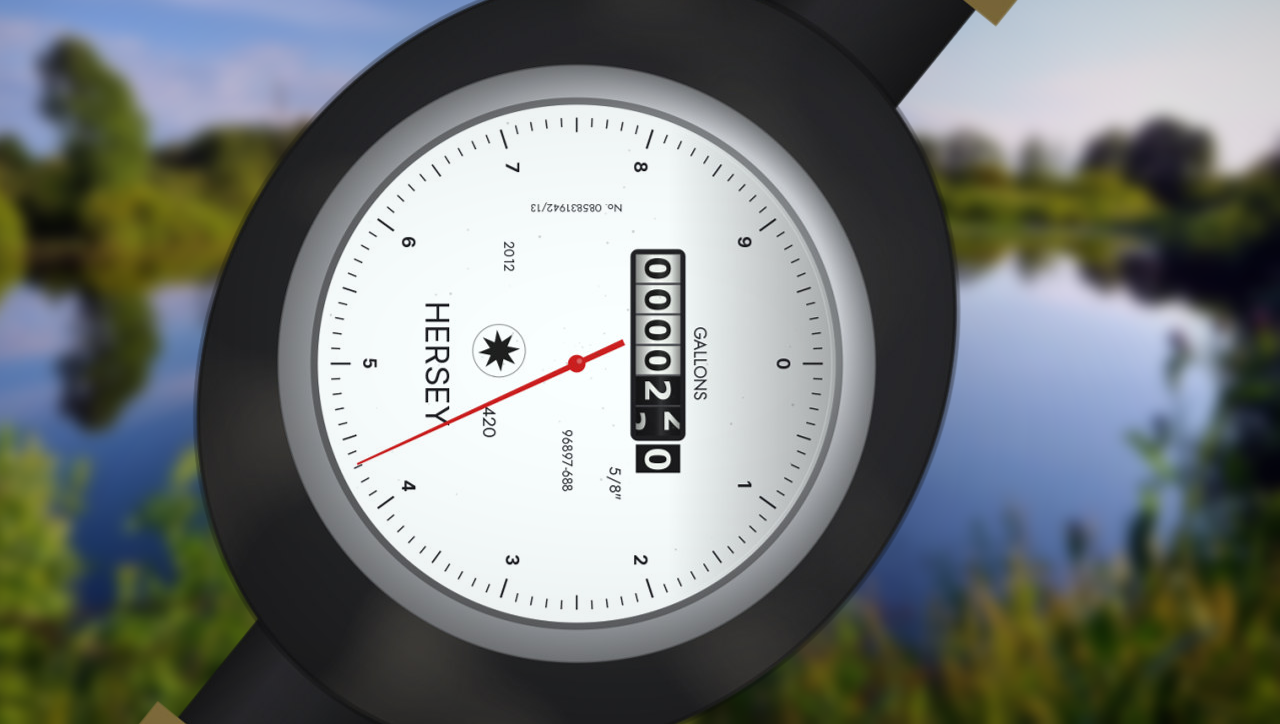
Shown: 224.3 gal
